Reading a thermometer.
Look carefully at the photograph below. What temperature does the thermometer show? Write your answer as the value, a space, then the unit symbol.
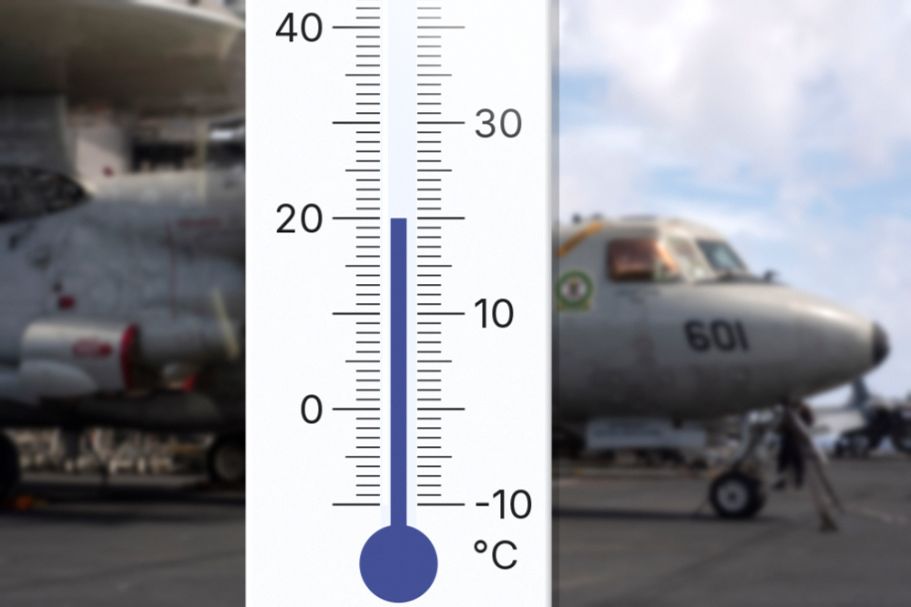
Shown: 20 °C
